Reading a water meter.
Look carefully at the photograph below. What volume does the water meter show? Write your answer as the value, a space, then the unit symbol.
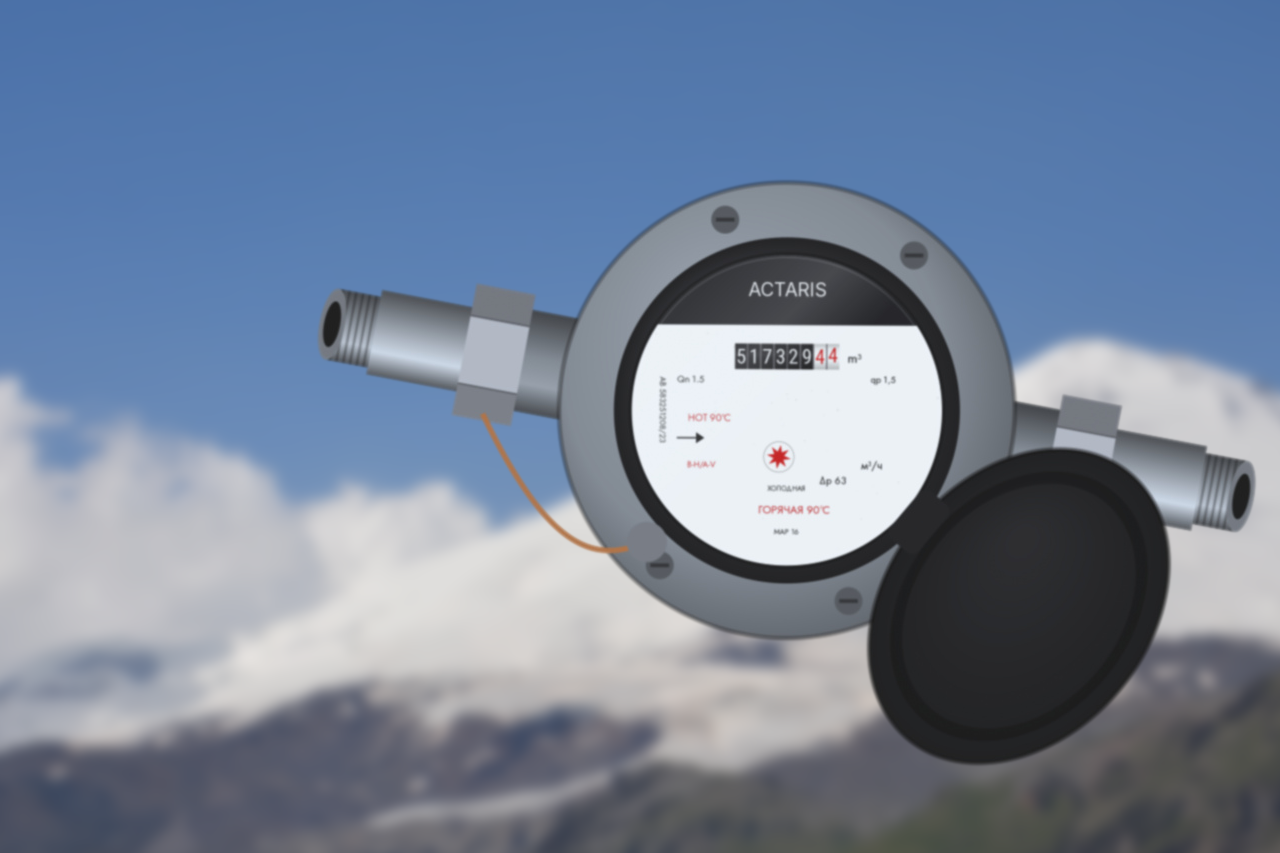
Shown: 517329.44 m³
